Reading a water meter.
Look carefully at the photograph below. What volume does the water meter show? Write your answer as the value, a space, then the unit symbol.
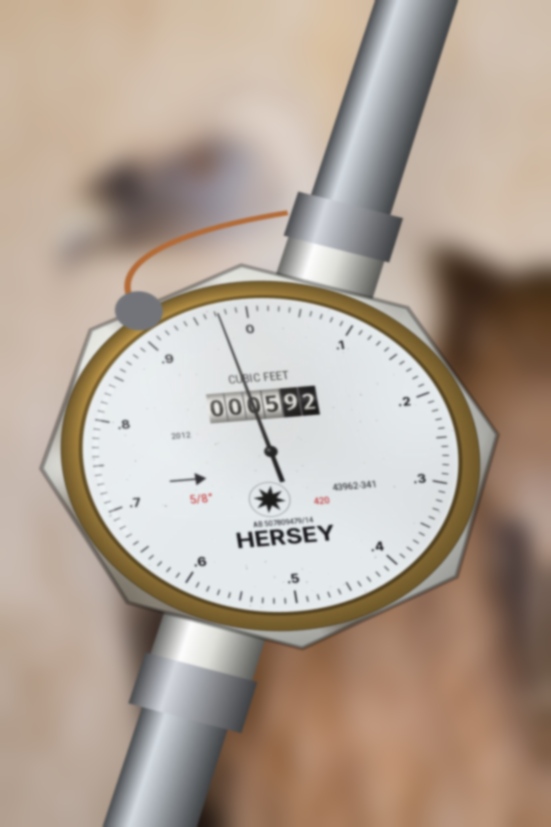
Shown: 591.97 ft³
